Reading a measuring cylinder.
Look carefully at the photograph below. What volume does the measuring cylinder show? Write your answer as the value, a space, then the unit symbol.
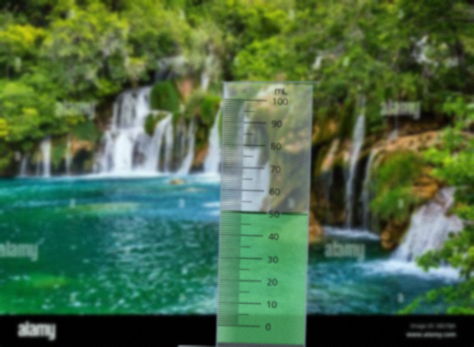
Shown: 50 mL
